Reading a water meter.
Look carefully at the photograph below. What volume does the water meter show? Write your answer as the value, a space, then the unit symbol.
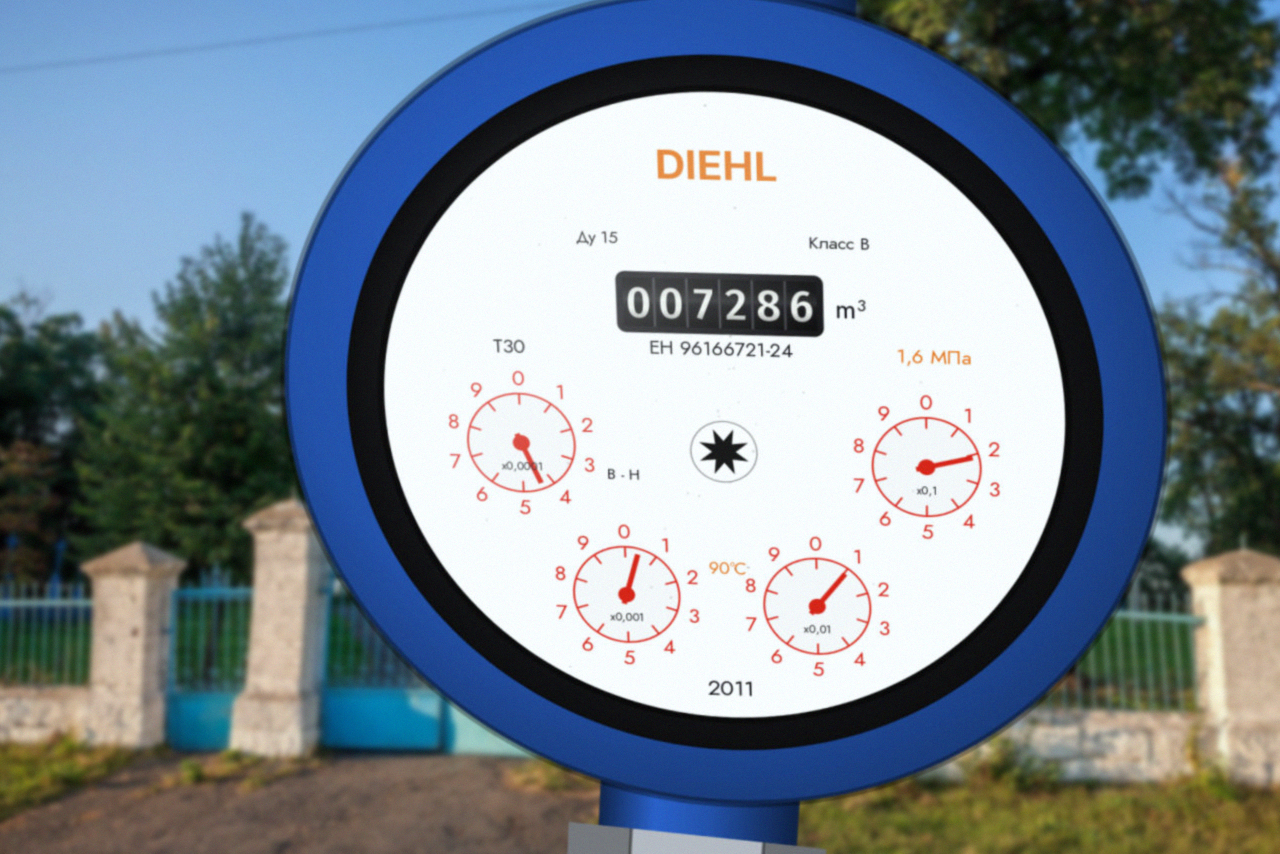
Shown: 7286.2104 m³
